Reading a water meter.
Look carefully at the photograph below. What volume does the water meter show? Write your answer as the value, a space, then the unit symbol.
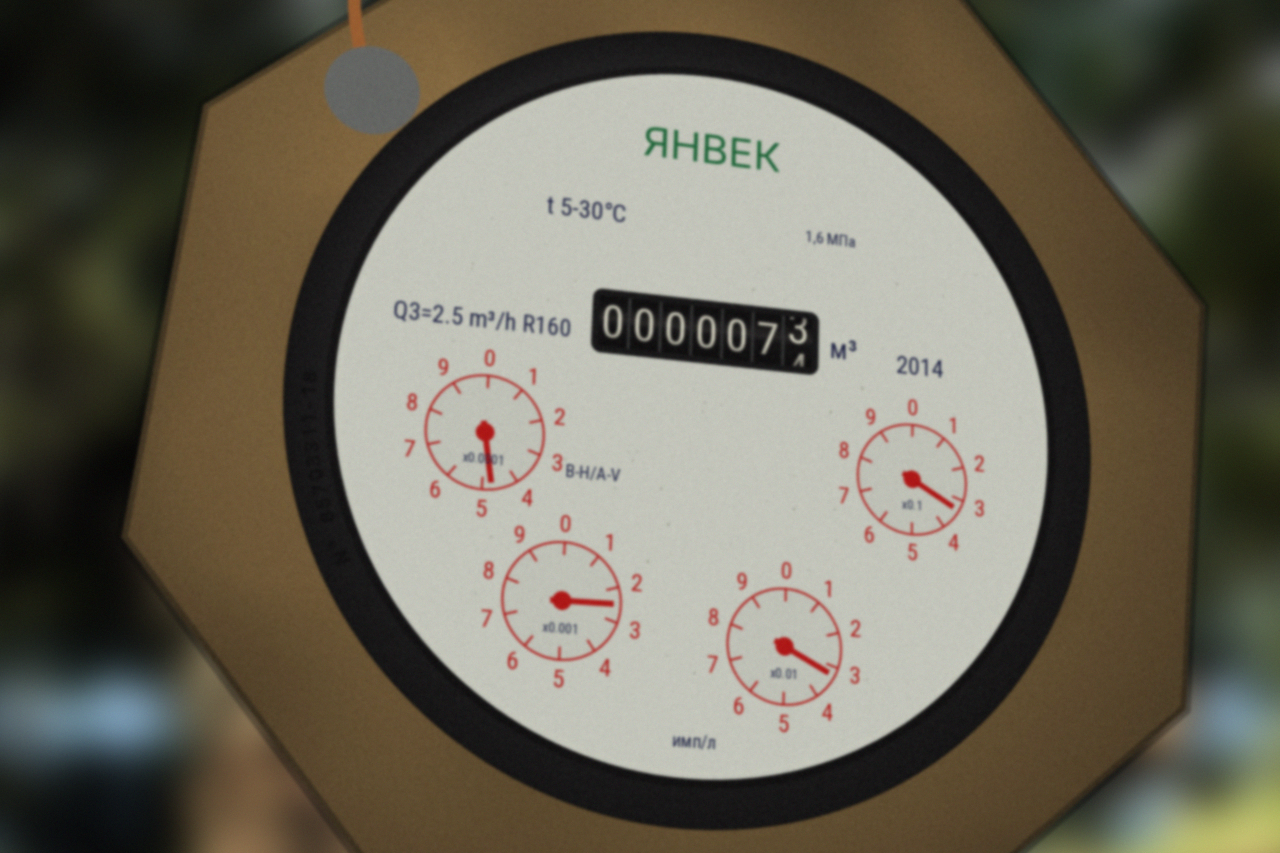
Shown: 73.3324 m³
